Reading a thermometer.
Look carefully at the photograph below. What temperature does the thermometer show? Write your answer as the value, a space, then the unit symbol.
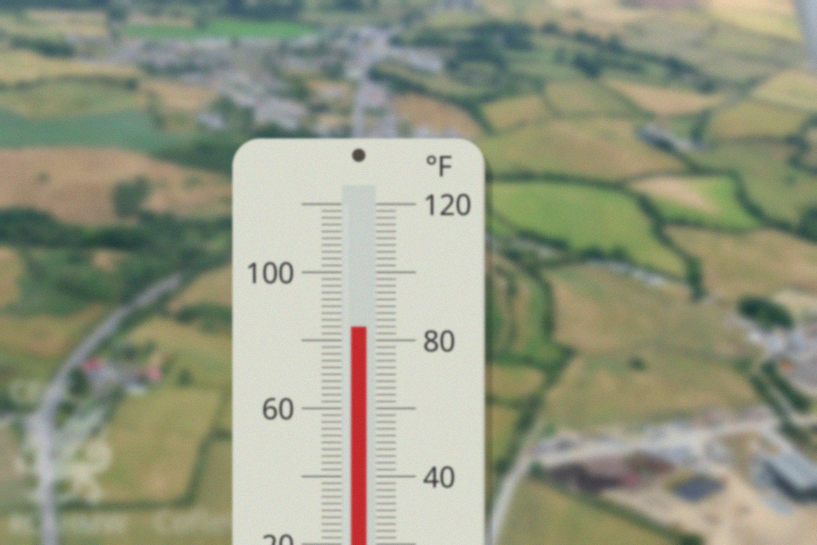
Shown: 84 °F
